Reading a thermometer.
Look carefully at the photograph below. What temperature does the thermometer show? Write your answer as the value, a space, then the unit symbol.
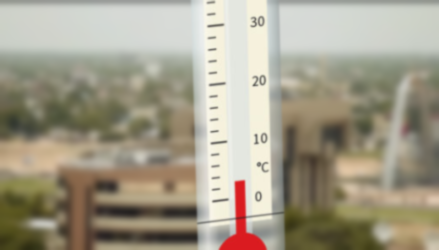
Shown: 3 °C
